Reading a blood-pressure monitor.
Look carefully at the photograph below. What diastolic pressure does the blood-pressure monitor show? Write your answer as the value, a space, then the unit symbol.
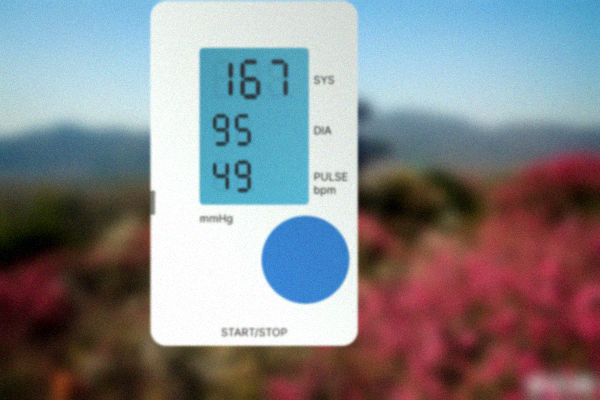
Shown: 95 mmHg
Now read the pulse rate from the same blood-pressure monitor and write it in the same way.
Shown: 49 bpm
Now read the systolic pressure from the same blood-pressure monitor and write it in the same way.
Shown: 167 mmHg
